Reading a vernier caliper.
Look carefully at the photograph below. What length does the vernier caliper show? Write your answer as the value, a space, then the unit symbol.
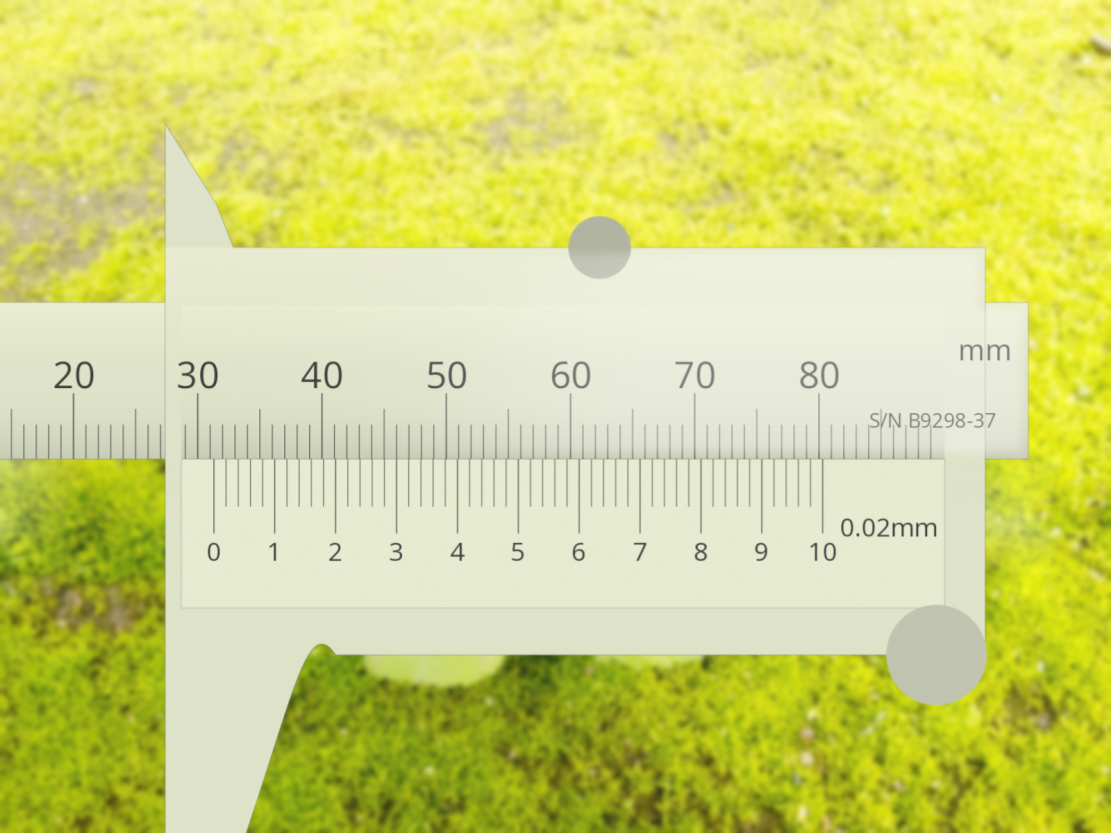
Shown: 31.3 mm
